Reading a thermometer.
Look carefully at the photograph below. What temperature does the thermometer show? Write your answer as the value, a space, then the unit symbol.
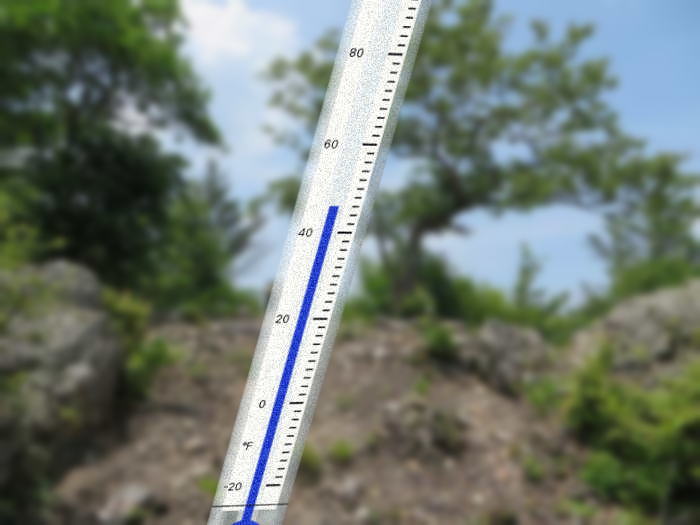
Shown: 46 °F
